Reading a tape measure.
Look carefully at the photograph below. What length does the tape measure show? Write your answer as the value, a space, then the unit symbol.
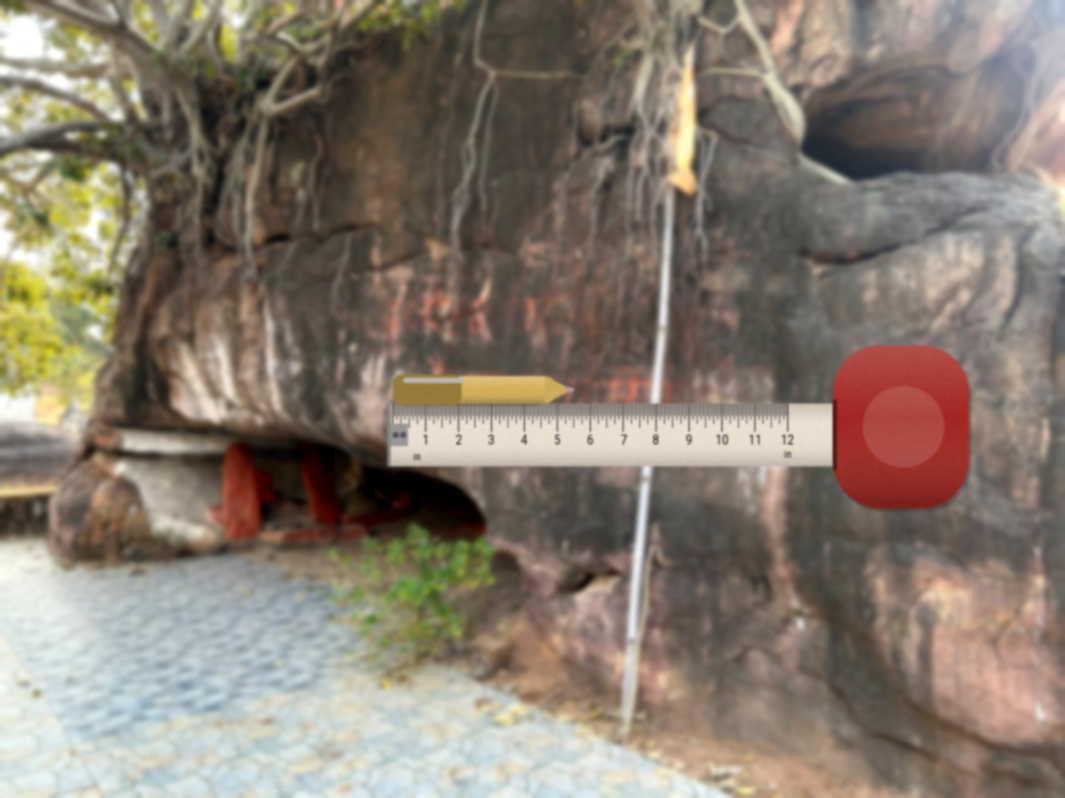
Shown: 5.5 in
